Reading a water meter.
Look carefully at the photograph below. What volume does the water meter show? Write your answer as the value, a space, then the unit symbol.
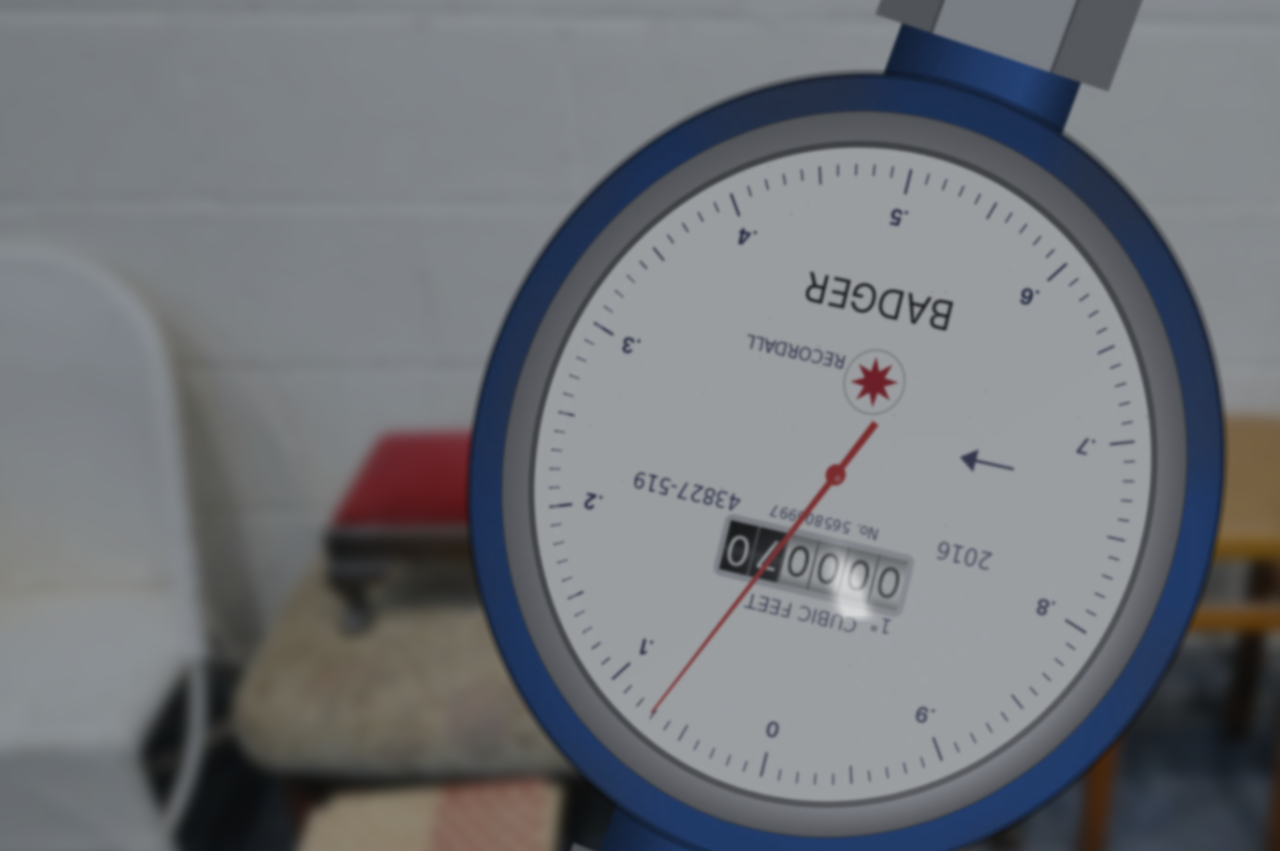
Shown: 70.07 ft³
